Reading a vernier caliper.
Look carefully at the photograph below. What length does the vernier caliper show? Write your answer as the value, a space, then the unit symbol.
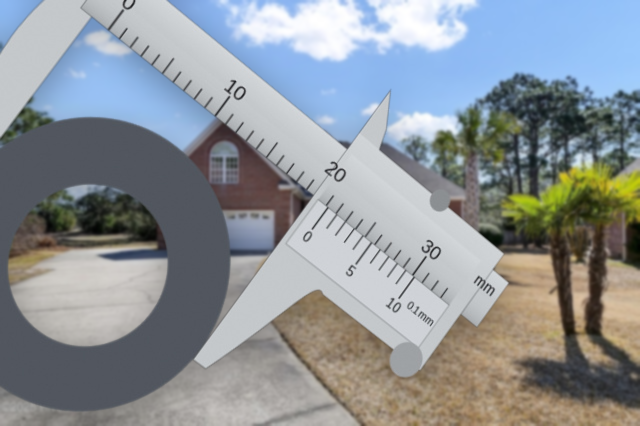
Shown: 21.2 mm
